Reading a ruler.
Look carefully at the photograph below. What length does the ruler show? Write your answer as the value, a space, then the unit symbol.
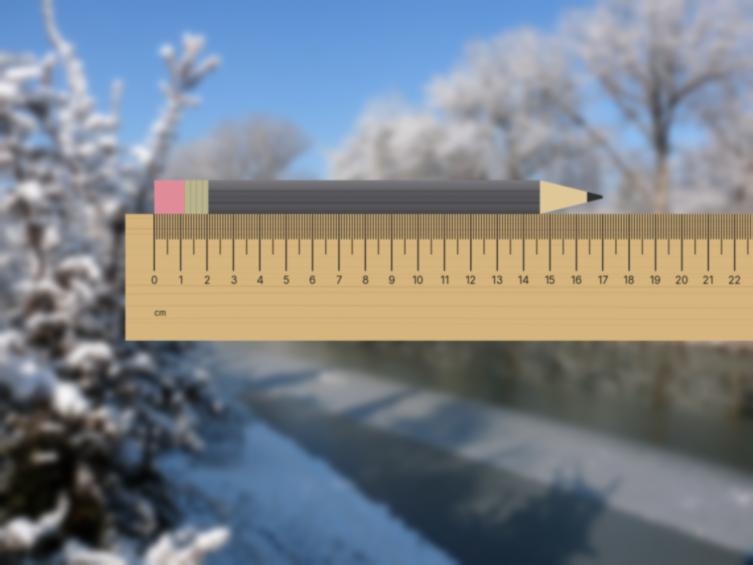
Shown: 17 cm
